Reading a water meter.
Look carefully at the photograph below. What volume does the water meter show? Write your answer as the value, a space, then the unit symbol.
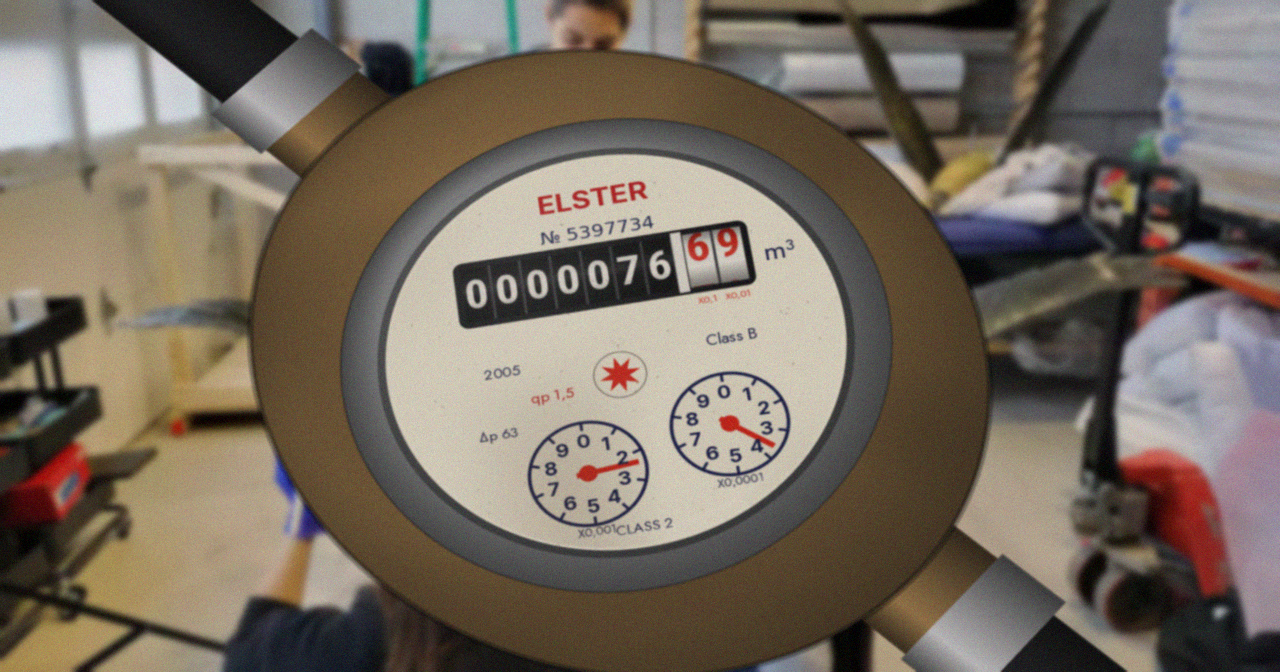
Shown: 76.6923 m³
